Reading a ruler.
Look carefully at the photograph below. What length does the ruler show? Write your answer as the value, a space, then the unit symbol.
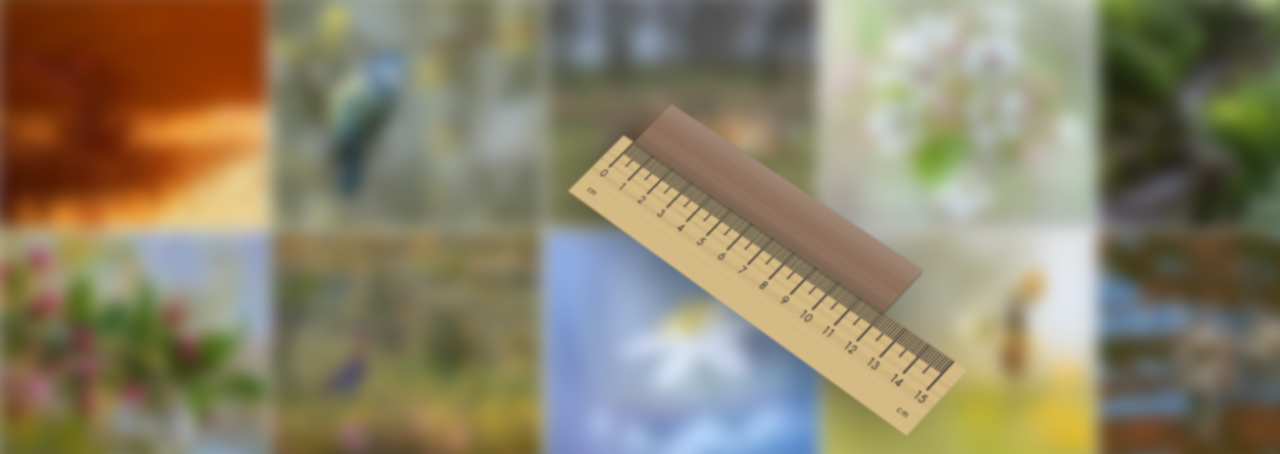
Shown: 12 cm
